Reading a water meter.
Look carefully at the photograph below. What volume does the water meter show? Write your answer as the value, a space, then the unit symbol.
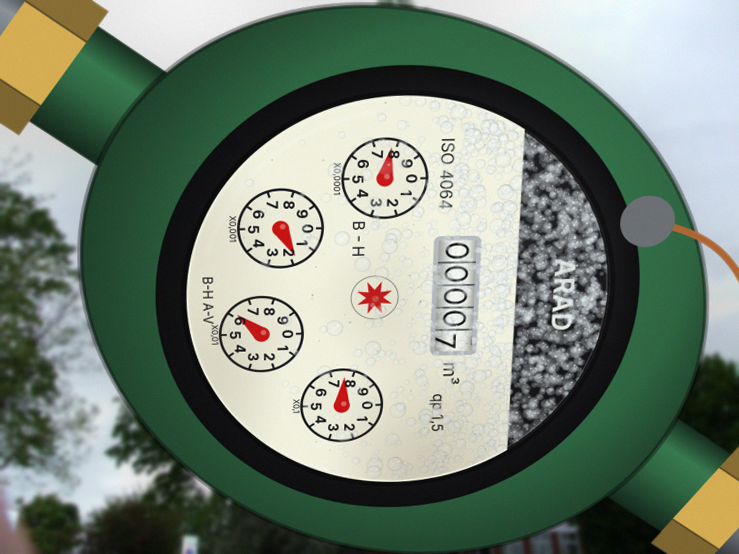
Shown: 6.7617 m³
